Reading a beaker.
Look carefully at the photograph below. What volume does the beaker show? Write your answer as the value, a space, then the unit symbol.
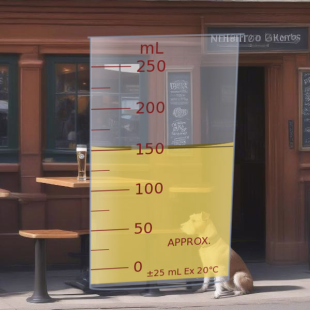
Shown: 150 mL
